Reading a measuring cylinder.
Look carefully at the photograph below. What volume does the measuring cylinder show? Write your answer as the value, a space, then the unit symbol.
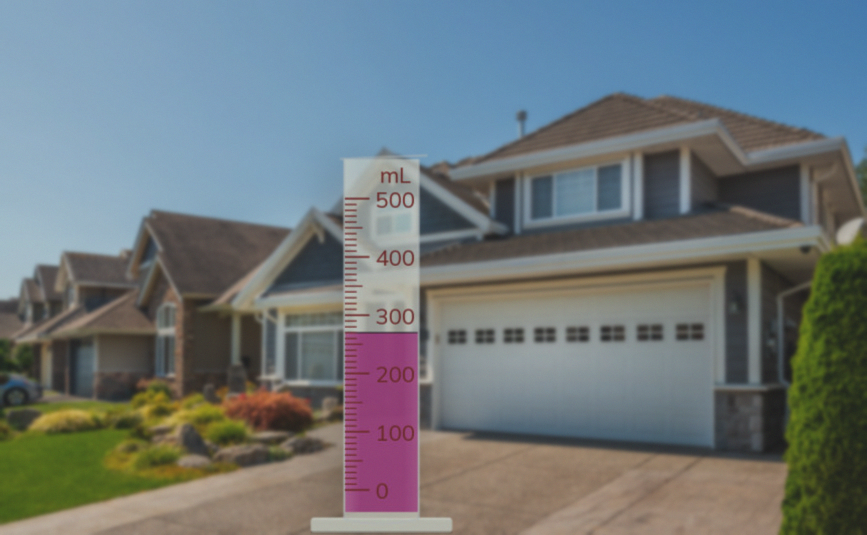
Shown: 270 mL
